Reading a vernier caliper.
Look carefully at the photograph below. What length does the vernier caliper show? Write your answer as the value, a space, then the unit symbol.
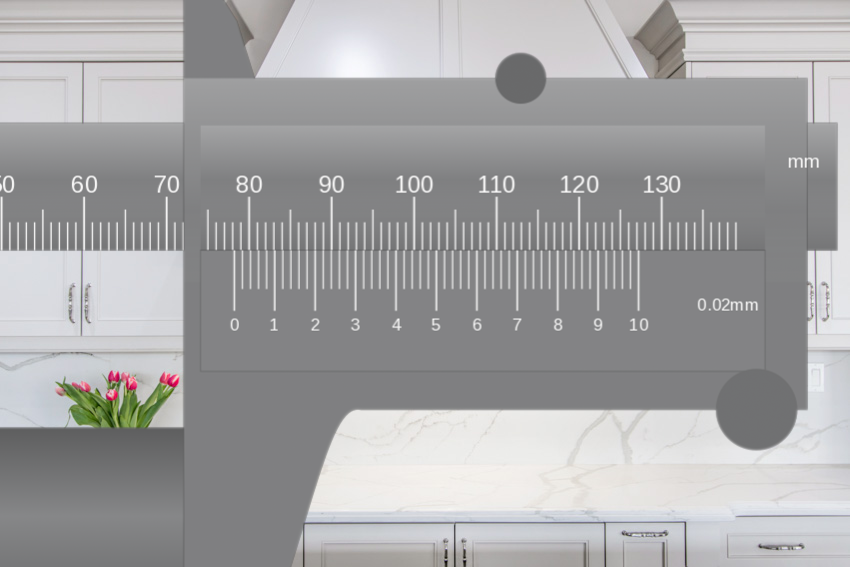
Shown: 78.2 mm
